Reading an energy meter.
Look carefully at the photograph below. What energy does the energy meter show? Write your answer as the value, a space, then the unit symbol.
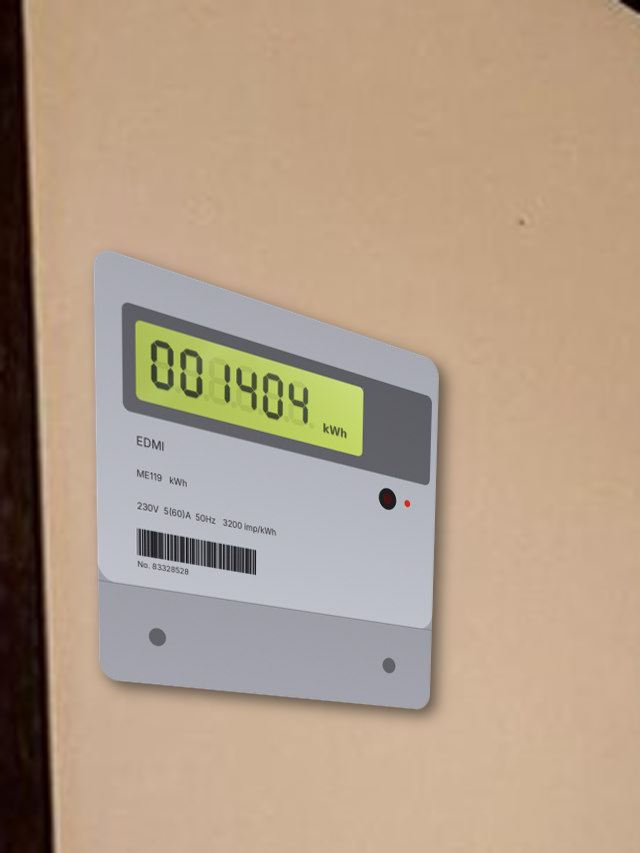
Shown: 1404 kWh
